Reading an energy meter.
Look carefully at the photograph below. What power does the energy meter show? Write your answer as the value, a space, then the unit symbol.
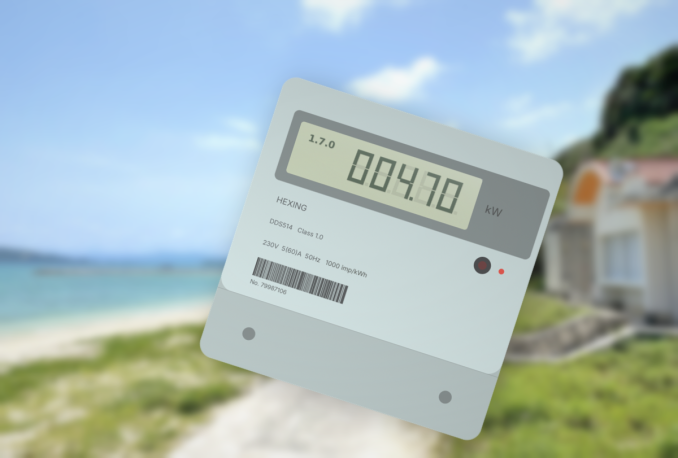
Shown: 4.70 kW
